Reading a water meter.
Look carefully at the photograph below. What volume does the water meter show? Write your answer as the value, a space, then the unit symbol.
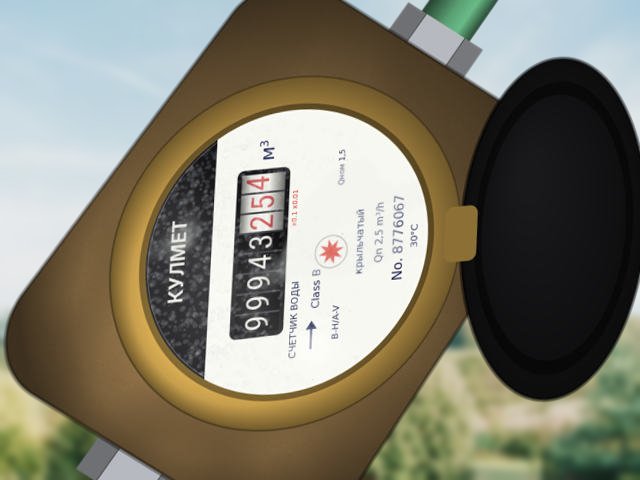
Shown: 99943.254 m³
